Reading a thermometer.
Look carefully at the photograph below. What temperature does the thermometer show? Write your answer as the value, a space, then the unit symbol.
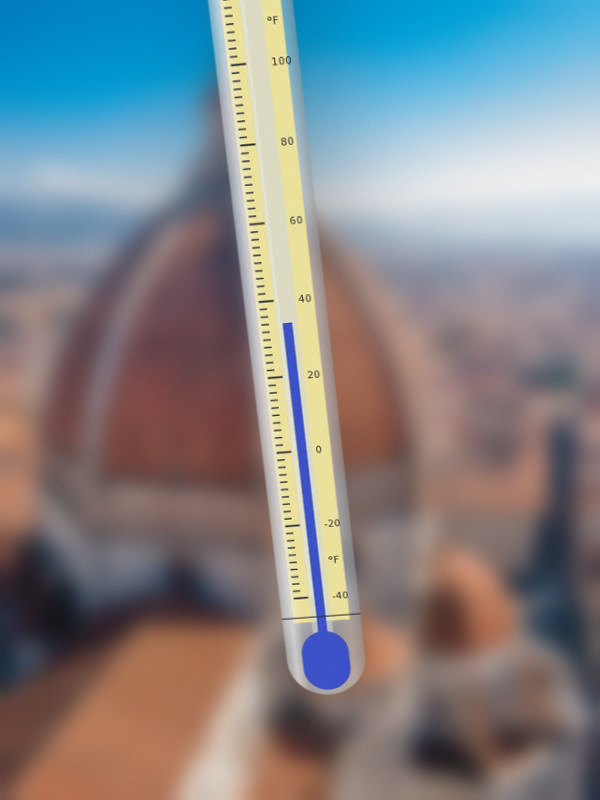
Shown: 34 °F
